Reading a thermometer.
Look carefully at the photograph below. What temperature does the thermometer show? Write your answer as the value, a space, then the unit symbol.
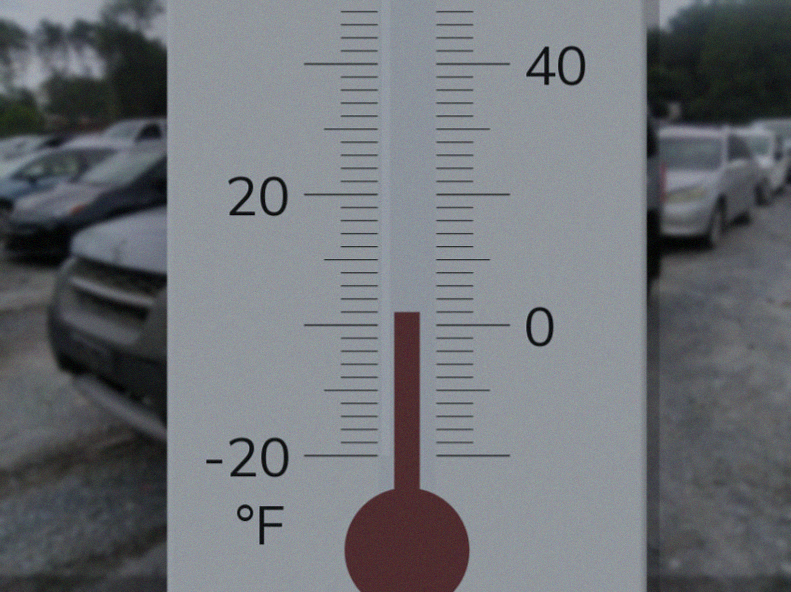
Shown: 2 °F
